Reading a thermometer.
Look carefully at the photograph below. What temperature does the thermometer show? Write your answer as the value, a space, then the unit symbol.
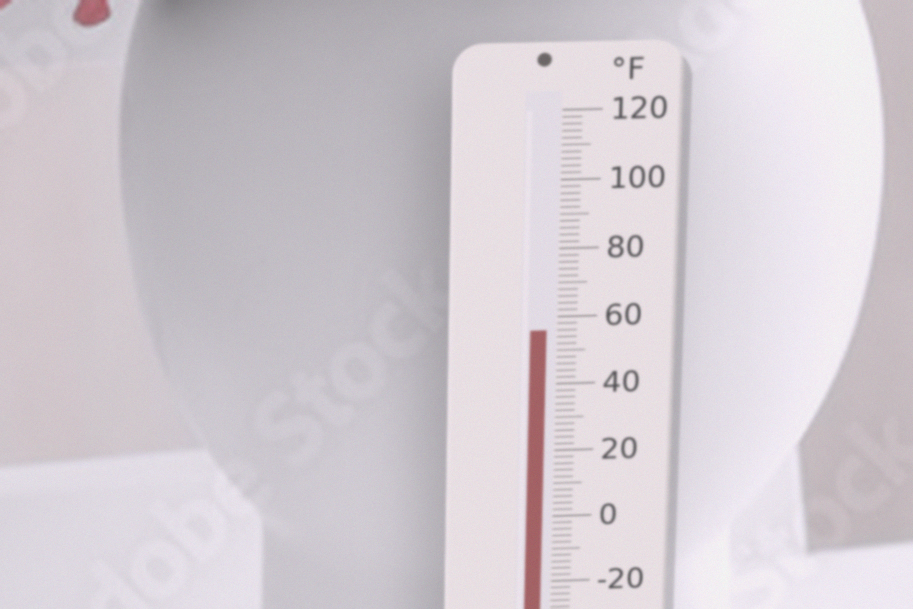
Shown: 56 °F
